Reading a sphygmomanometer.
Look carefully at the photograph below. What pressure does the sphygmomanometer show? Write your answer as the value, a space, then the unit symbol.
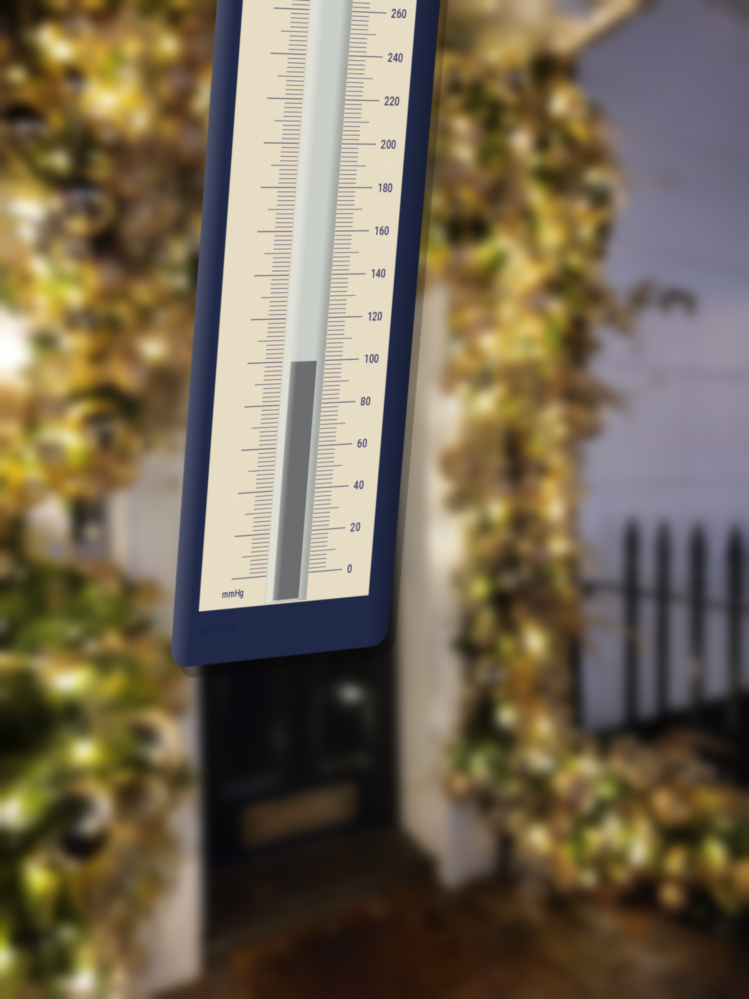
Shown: 100 mmHg
